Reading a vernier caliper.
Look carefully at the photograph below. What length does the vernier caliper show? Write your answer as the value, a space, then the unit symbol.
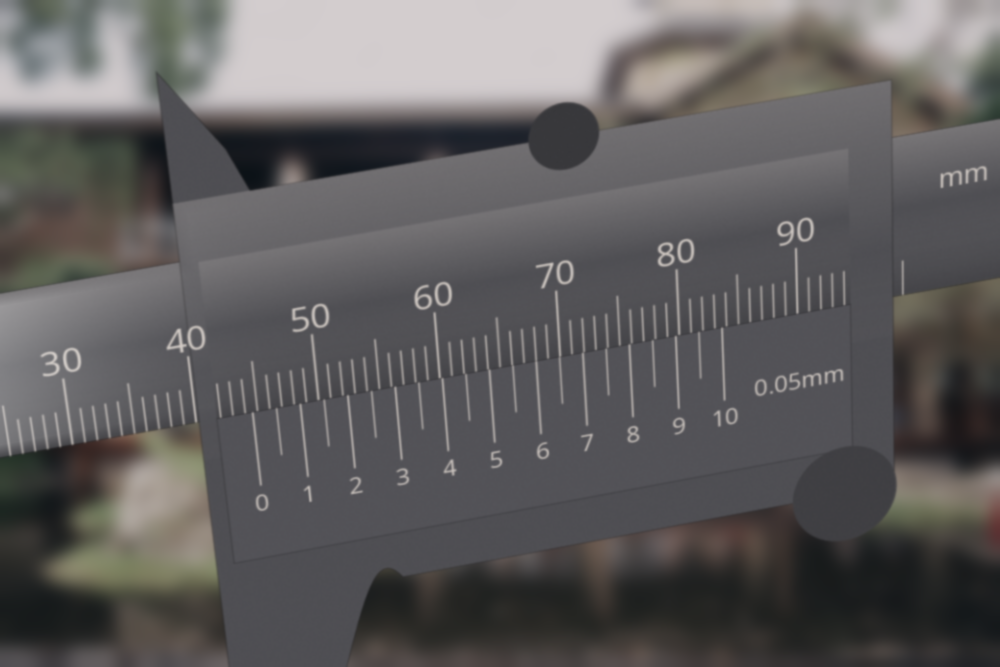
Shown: 44.6 mm
